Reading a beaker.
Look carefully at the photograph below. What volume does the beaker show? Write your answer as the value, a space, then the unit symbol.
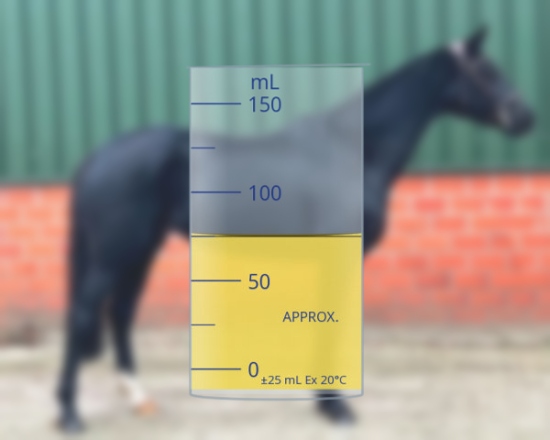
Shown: 75 mL
